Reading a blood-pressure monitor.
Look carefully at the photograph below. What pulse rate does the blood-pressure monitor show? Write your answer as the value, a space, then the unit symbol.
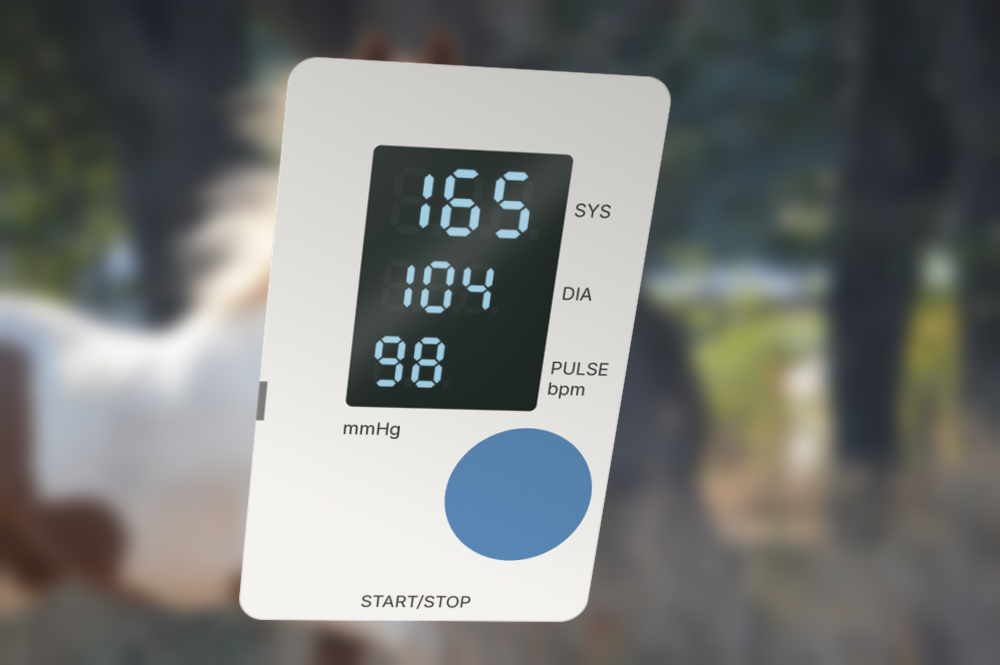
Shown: 98 bpm
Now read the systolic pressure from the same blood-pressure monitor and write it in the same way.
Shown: 165 mmHg
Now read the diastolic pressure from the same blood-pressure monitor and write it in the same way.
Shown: 104 mmHg
